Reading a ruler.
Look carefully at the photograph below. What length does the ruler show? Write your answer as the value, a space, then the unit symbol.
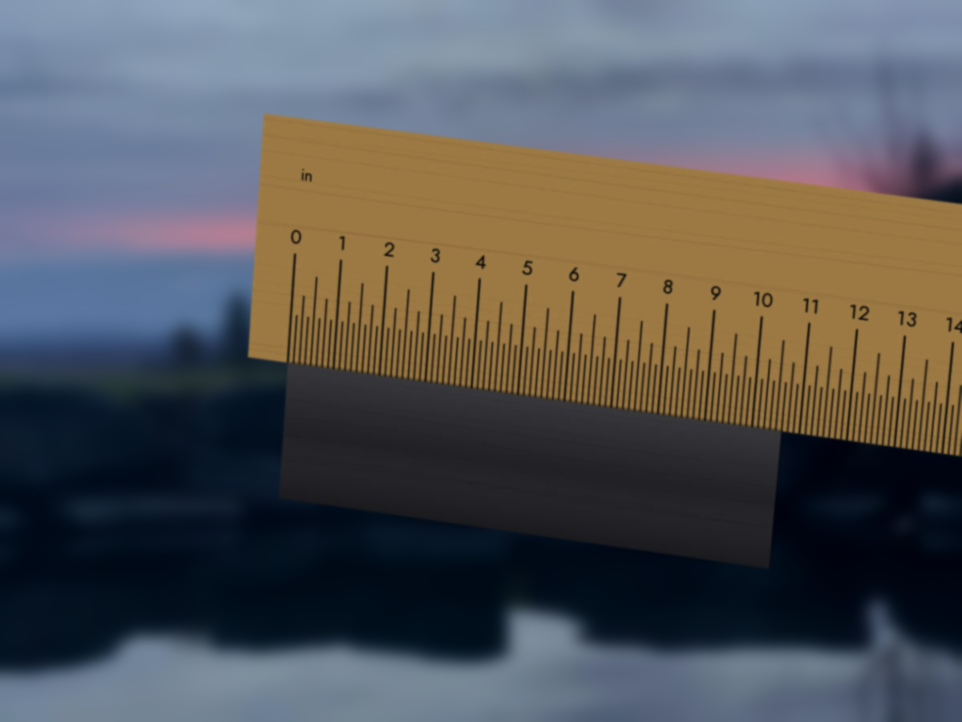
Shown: 10.625 in
